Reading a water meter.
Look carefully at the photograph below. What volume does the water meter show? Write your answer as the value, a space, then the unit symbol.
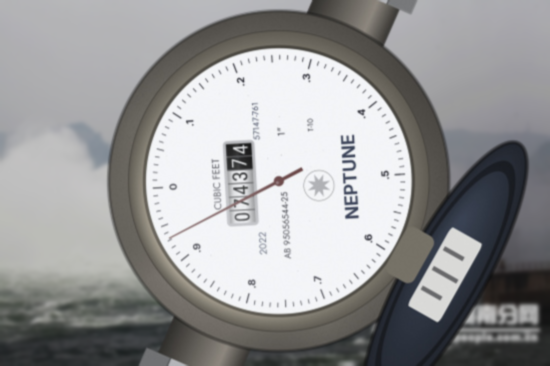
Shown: 74373.93 ft³
